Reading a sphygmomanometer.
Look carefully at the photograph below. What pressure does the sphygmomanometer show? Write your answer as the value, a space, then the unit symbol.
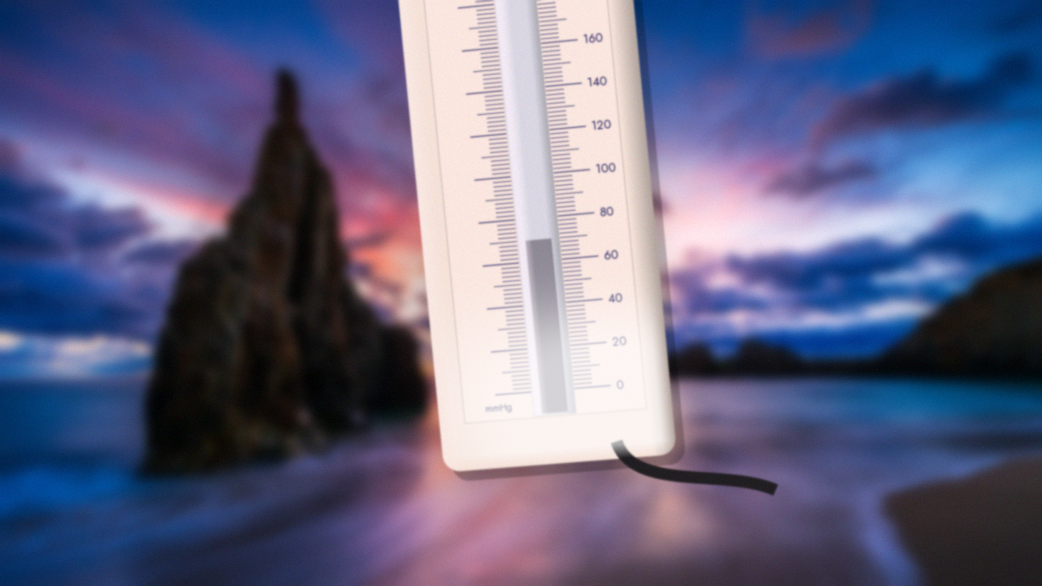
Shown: 70 mmHg
